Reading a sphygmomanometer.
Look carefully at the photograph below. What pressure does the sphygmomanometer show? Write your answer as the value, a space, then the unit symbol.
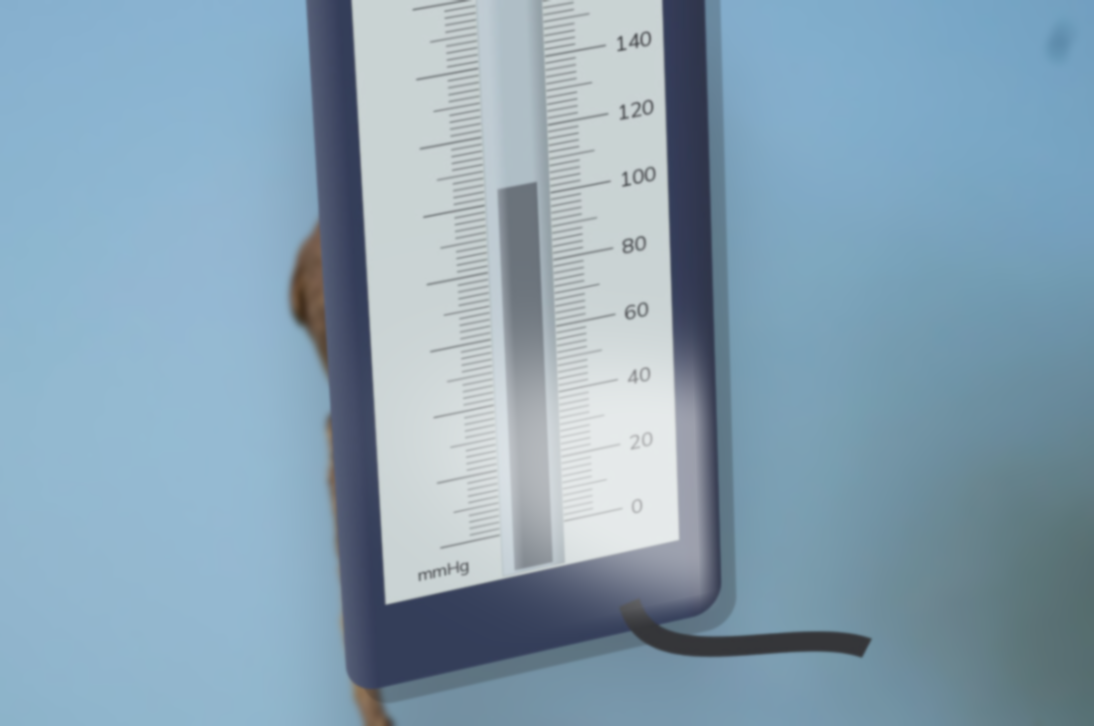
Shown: 104 mmHg
